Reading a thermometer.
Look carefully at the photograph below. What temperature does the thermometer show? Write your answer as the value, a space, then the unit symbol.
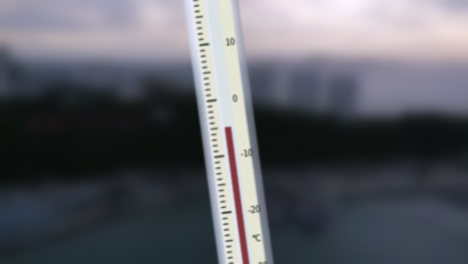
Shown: -5 °C
